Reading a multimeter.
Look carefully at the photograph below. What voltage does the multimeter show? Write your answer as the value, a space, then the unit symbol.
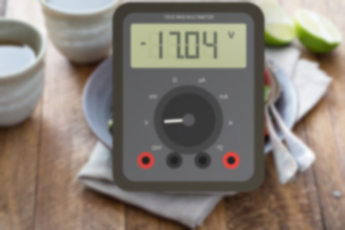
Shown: -17.04 V
